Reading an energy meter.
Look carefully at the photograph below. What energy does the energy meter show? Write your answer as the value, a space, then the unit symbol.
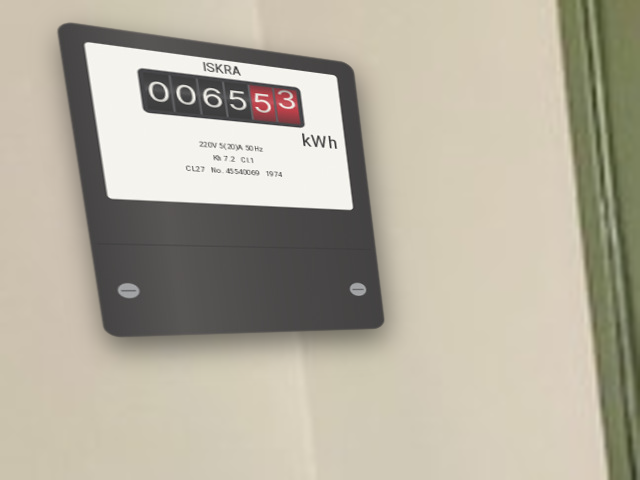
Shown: 65.53 kWh
